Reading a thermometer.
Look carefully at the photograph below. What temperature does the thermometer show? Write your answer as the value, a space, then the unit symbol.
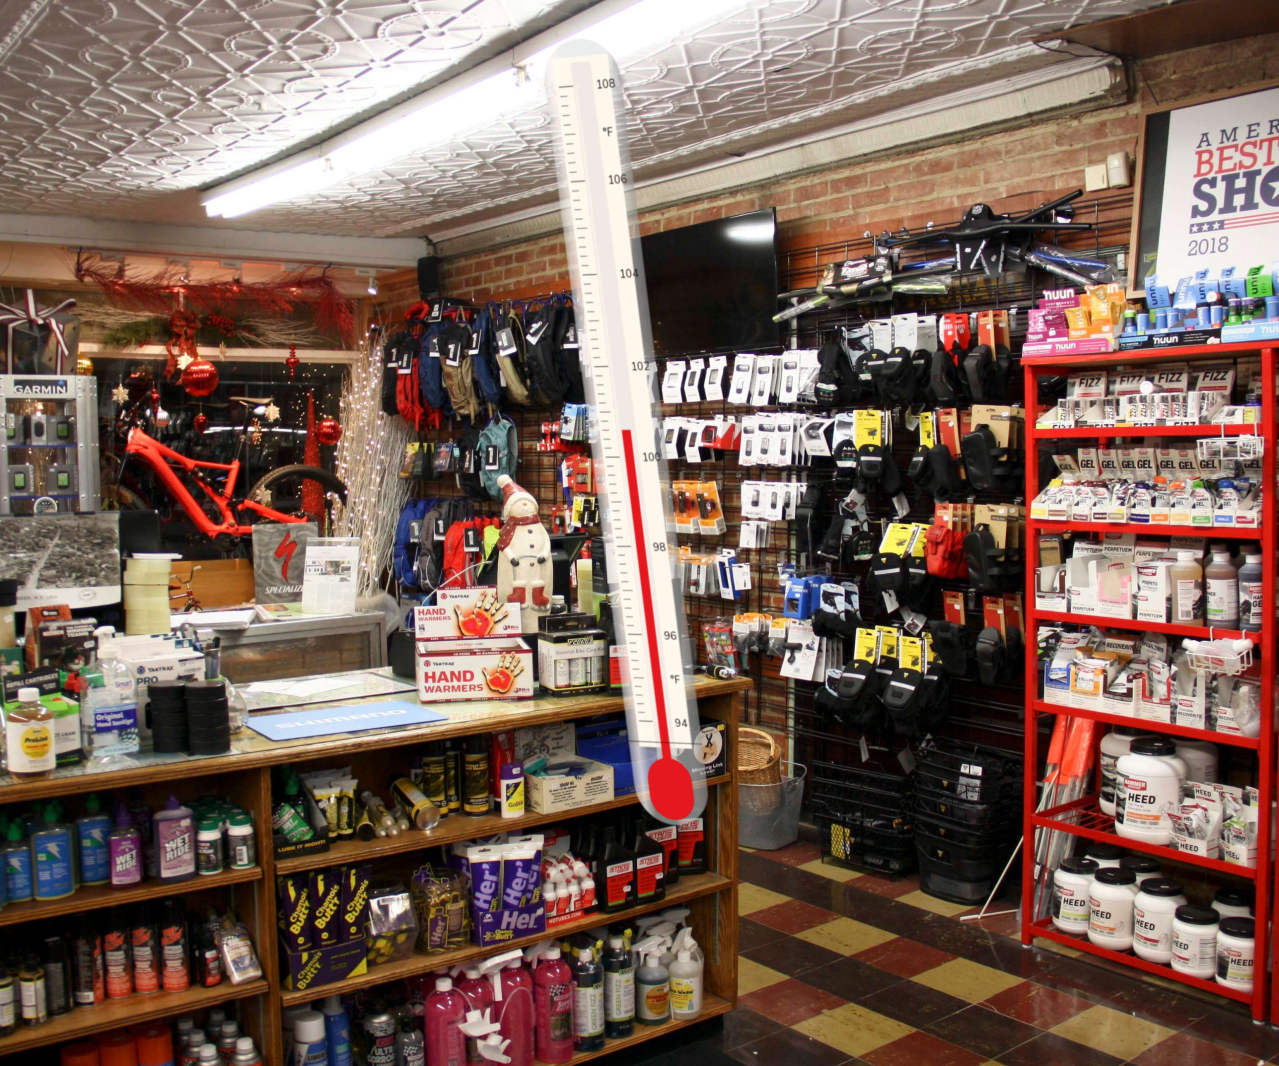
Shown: 100.6 °F
